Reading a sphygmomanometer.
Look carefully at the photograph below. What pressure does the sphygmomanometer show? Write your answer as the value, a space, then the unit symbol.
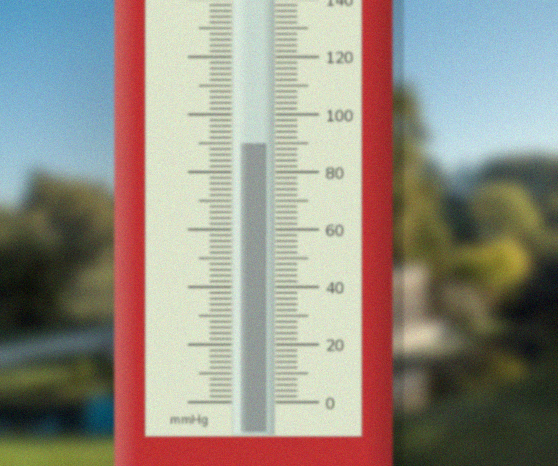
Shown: 90 mmHg
